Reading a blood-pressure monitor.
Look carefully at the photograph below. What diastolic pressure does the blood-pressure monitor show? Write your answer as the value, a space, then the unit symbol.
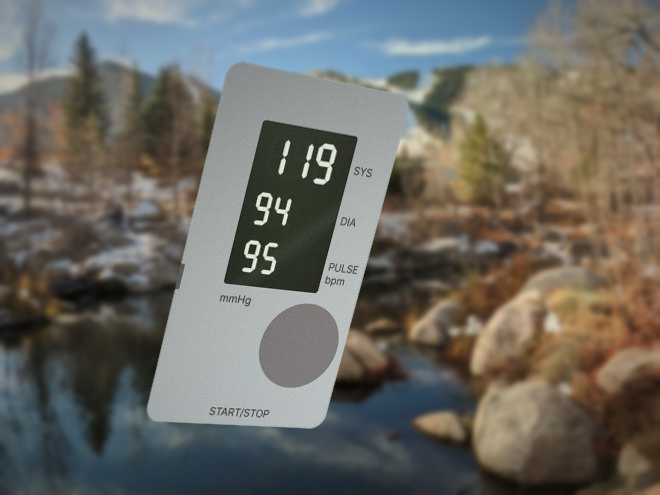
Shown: 94 mmHg
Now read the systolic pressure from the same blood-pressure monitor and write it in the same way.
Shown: 119 mmHg
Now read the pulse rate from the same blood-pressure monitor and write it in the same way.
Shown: 95 bpm
